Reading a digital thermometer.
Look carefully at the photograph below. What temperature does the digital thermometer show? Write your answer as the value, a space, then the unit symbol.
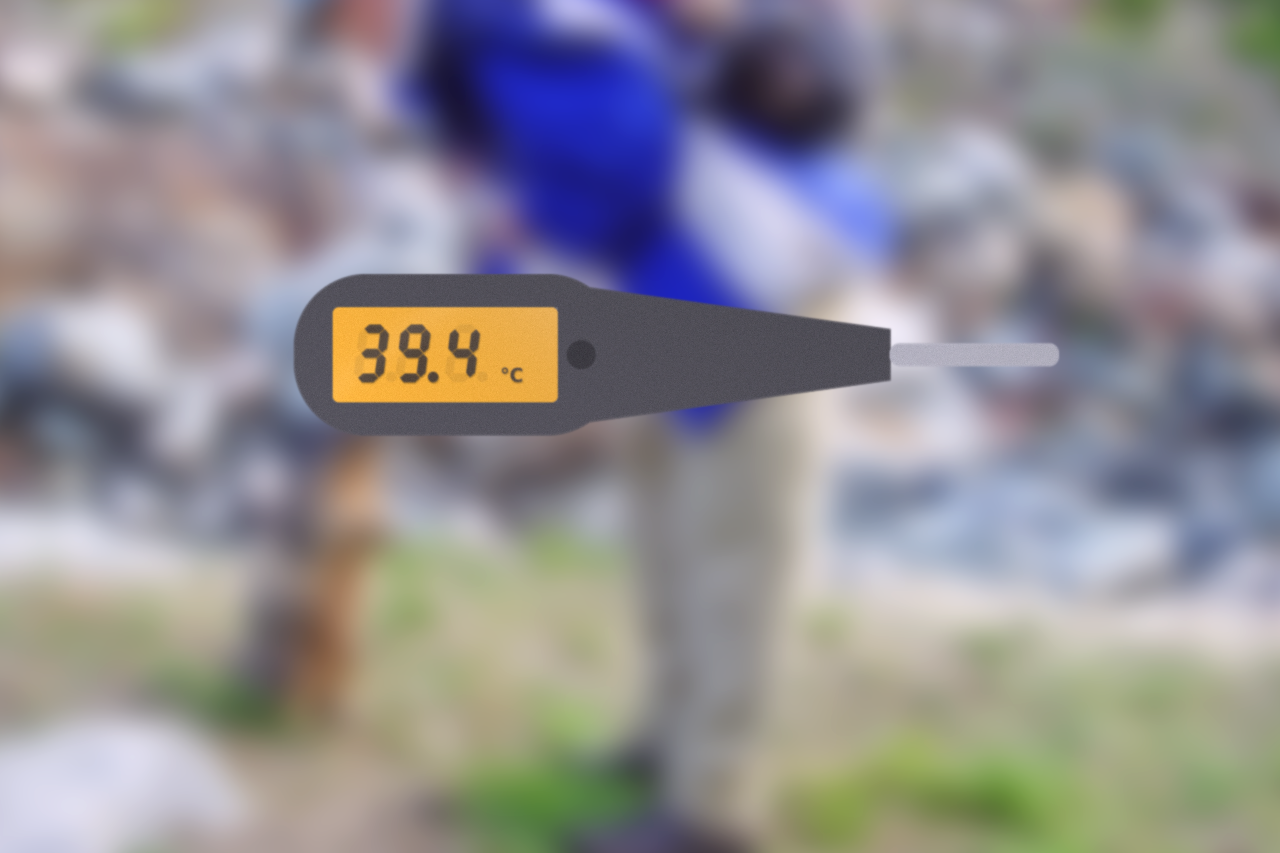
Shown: 39.4 °C
